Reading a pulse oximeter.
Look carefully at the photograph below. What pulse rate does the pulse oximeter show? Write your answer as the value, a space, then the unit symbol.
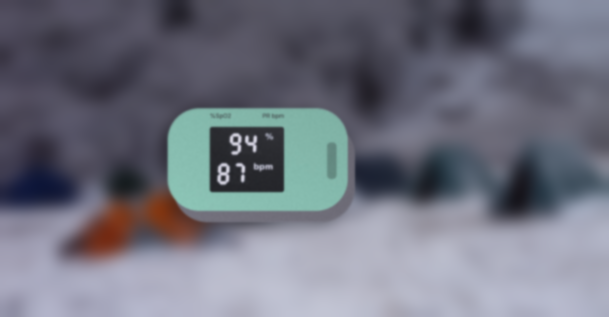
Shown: 87 bpm
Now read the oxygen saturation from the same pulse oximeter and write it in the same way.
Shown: 94 %
